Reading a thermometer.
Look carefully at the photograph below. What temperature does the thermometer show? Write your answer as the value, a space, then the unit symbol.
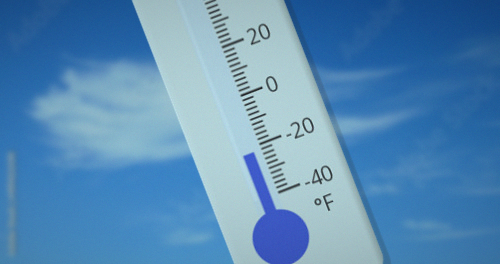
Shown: -22 °F
